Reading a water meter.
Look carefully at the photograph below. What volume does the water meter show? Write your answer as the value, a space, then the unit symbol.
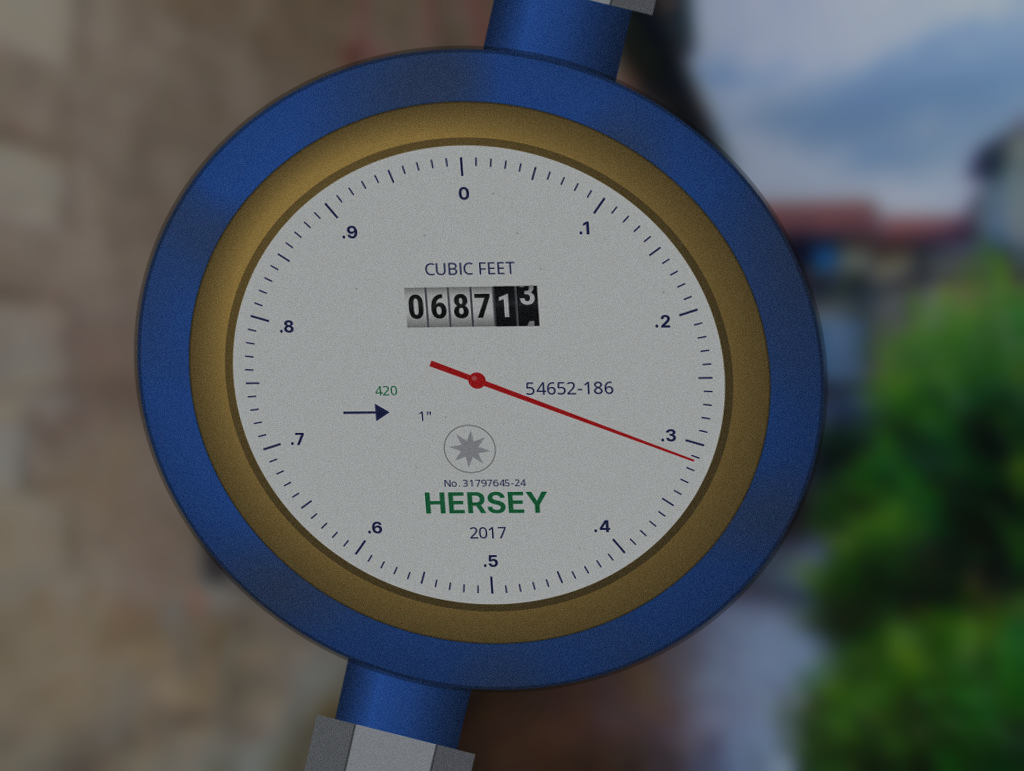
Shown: 68713.31 ft³
